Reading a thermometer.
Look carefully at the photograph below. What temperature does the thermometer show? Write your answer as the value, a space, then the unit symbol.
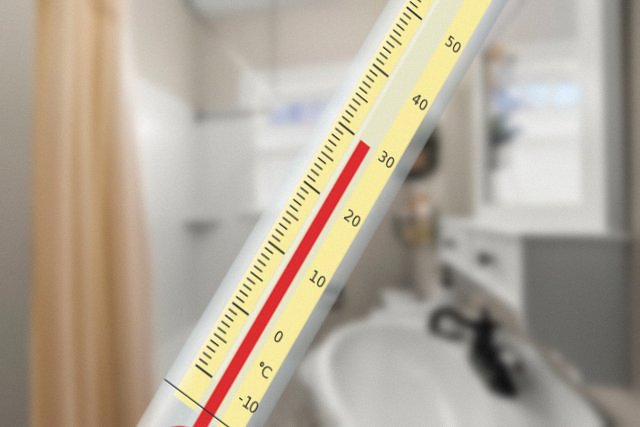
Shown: 30 °C
